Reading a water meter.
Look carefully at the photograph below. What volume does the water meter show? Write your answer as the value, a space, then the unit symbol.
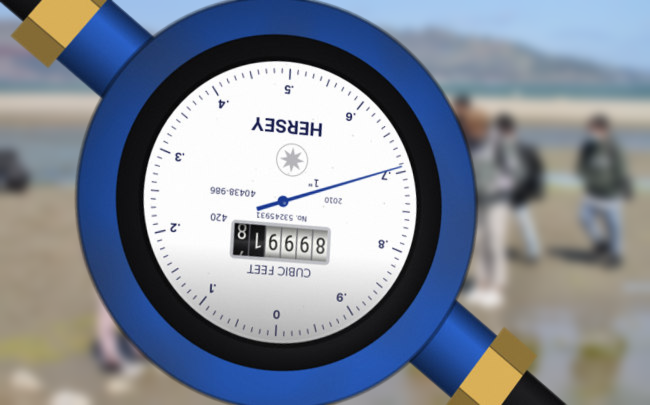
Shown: 899917.69 ft³
